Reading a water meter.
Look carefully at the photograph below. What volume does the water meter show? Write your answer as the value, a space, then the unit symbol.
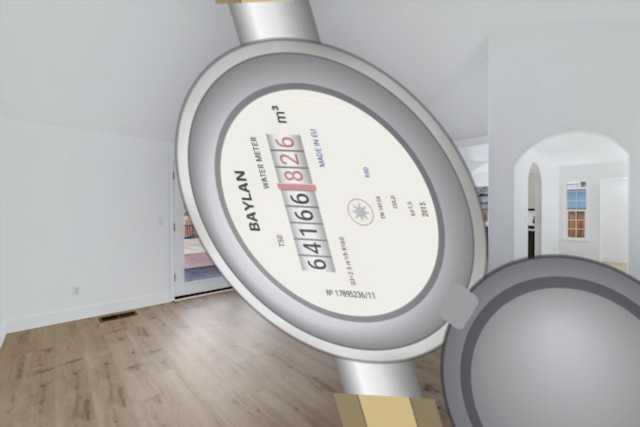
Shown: 64166.826 m³
